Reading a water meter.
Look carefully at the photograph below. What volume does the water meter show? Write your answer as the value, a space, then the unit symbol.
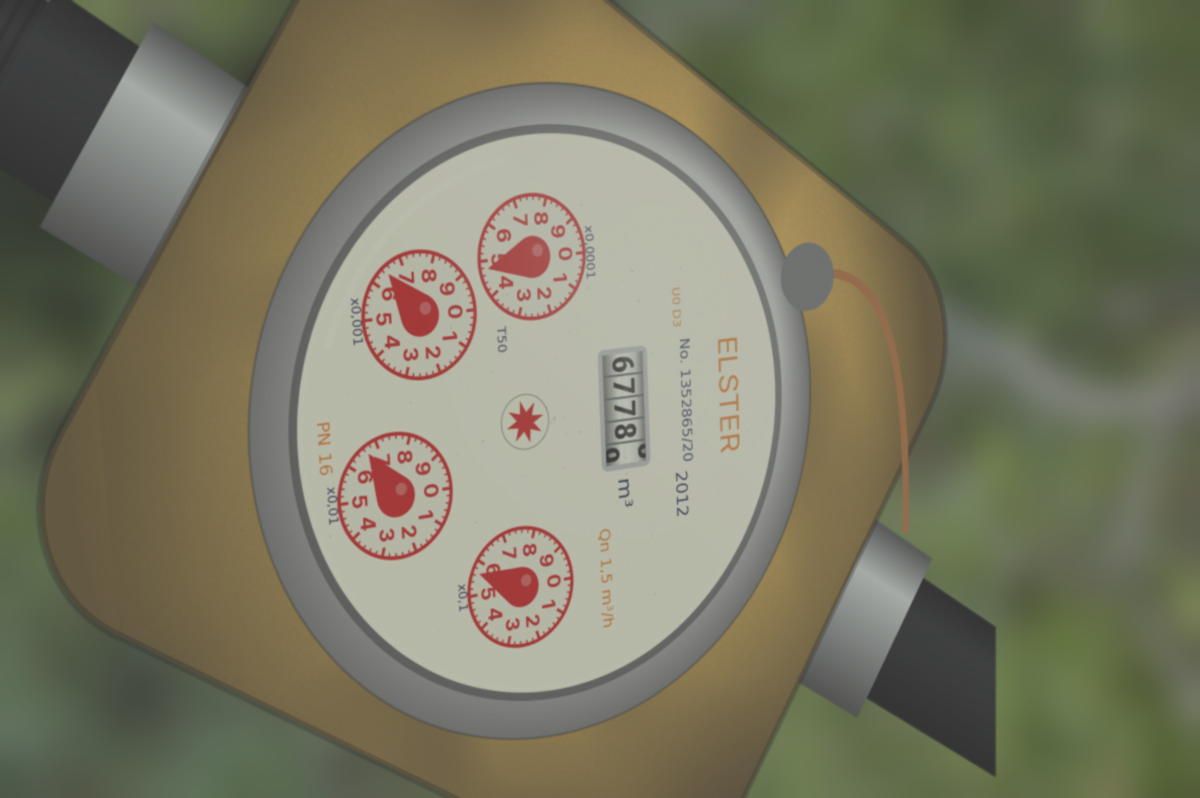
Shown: 67788.5664 m³
